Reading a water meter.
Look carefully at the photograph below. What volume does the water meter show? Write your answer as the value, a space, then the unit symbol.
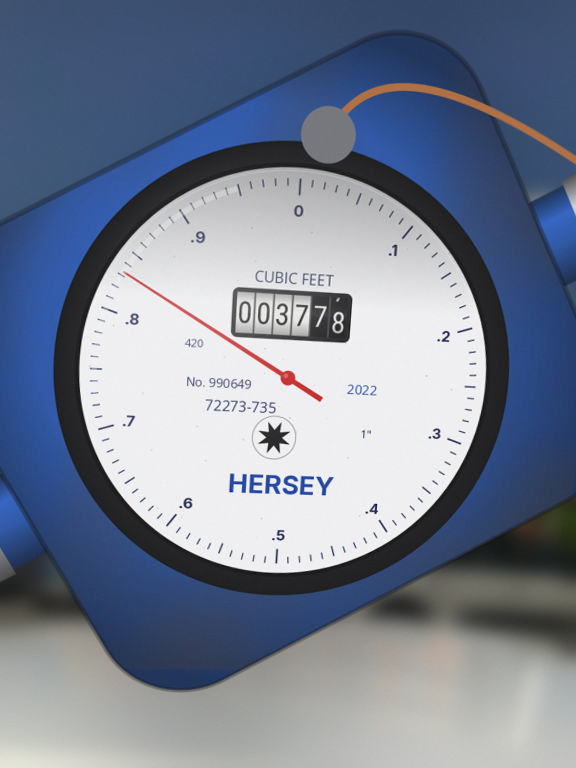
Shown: 3777.83 ft³
